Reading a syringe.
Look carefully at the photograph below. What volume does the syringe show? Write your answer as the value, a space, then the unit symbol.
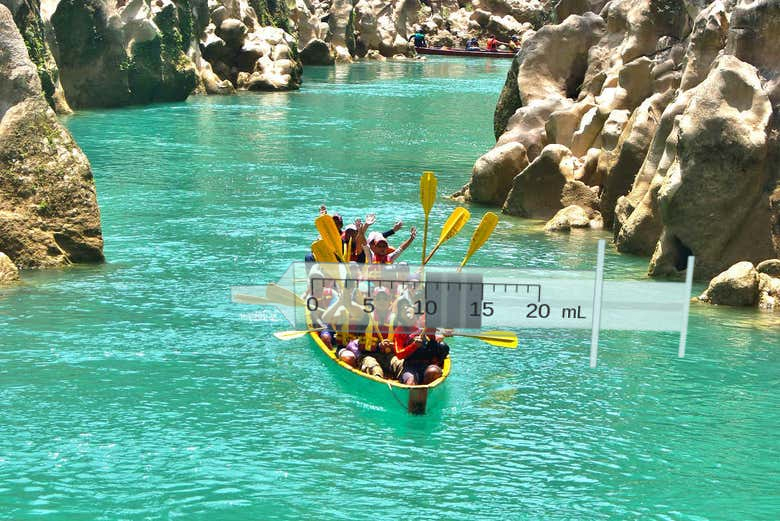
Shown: 10 mL
